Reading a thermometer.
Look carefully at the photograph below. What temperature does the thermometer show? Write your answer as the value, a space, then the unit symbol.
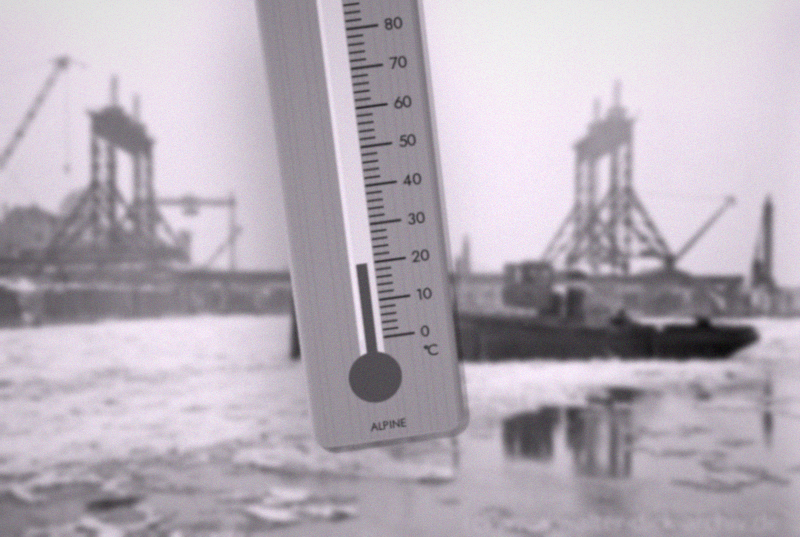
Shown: 20 °C
